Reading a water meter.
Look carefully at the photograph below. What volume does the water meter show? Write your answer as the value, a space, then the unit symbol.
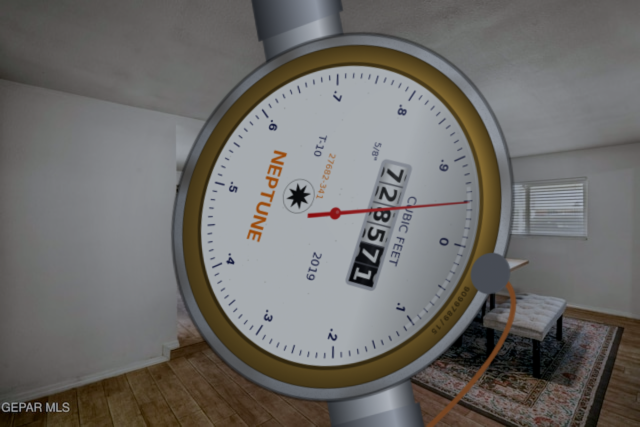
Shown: 728570.95 ft³
